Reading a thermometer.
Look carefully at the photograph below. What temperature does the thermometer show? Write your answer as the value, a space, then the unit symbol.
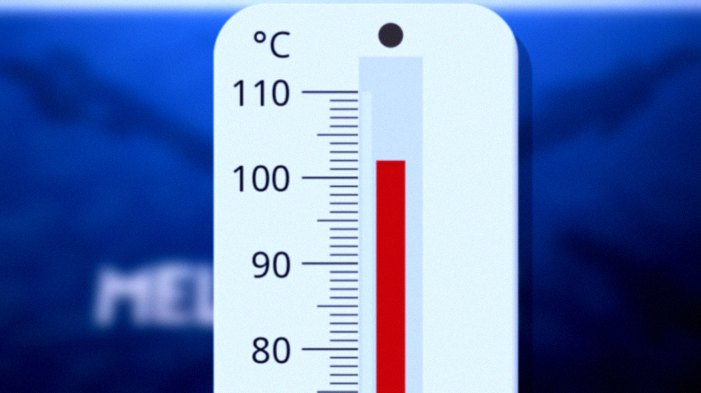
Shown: 102 °C
